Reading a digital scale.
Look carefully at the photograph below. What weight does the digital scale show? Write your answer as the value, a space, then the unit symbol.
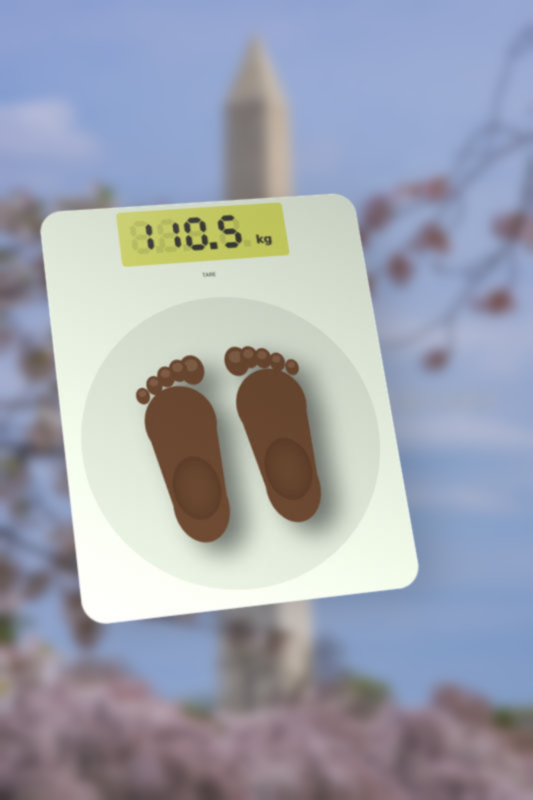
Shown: 110.5 kg
